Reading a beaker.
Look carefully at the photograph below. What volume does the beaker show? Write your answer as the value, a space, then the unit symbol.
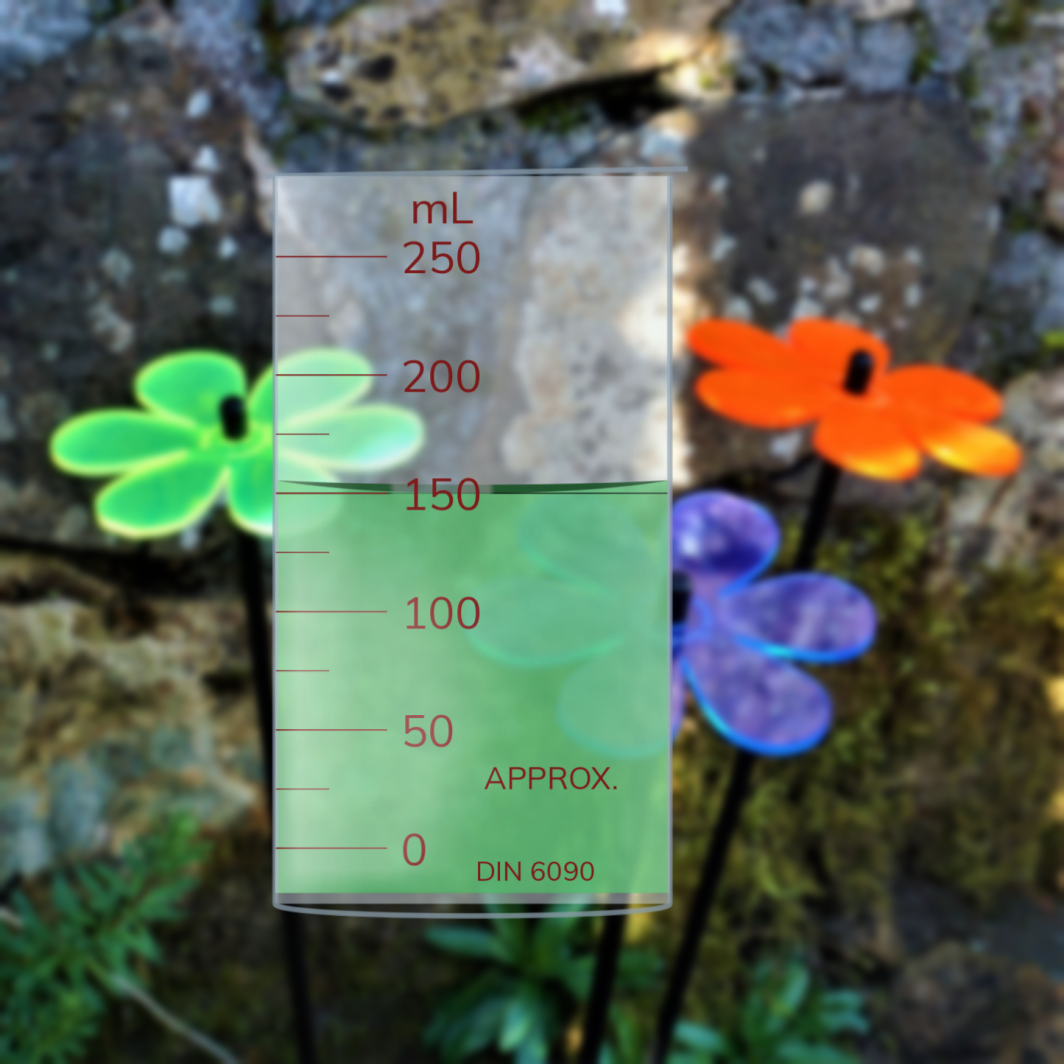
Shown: 150 mL
